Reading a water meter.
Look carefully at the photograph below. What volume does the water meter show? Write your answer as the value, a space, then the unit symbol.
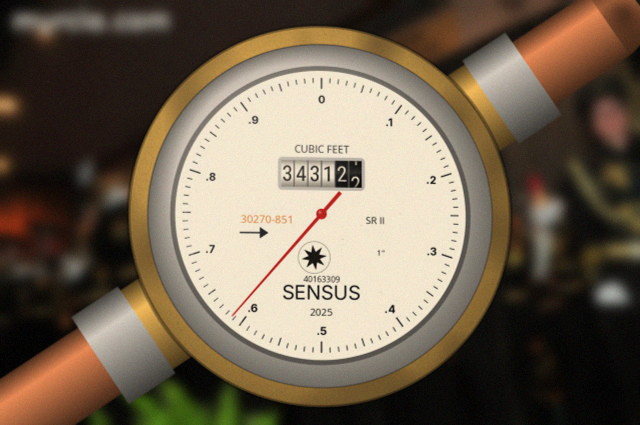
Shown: 343121.61 ft³
